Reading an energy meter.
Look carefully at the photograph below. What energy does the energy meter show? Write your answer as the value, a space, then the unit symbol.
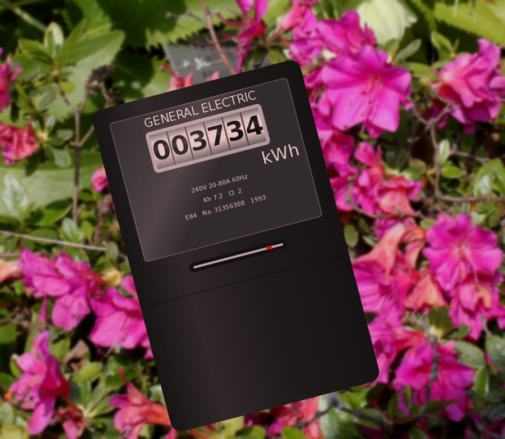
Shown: 3734 kWh
